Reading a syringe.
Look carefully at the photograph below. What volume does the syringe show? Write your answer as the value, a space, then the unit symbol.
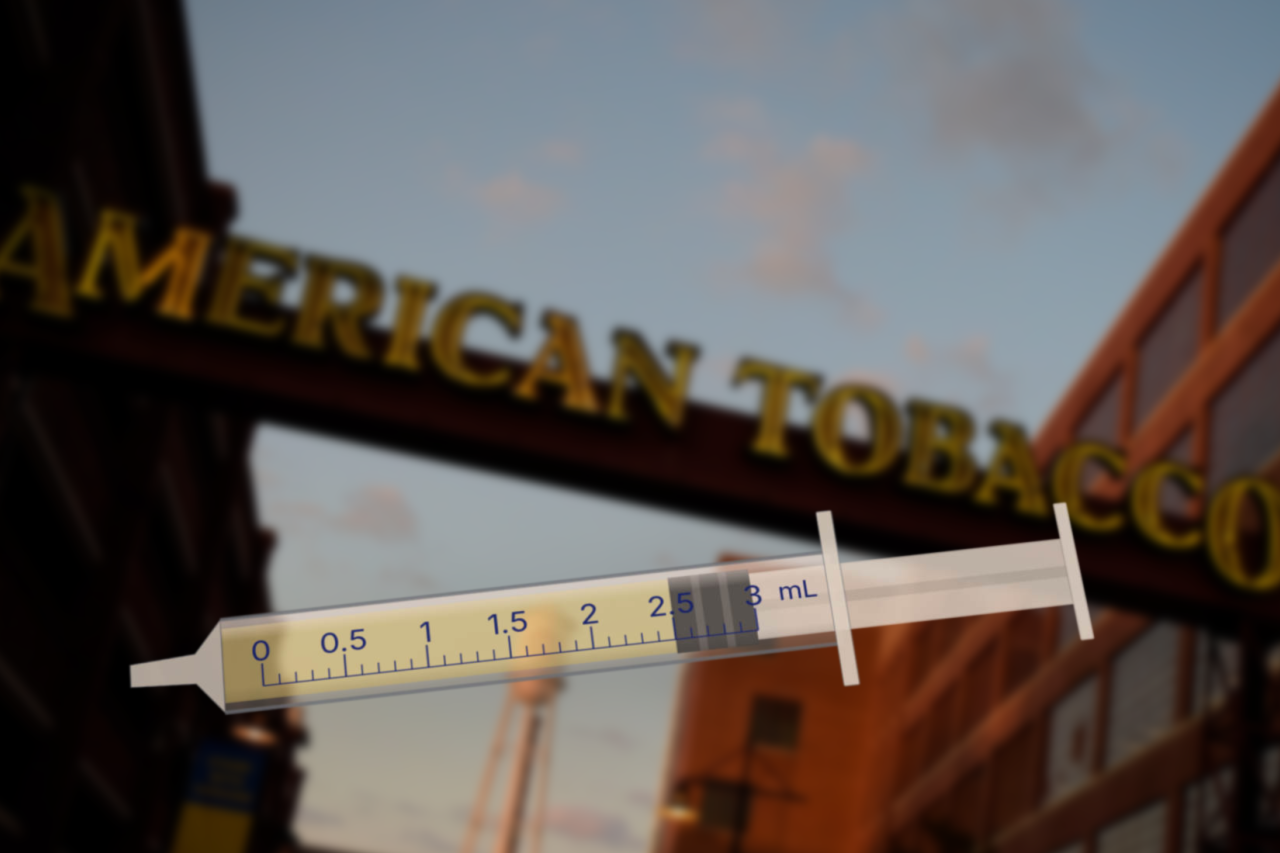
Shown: 2.5 mL
